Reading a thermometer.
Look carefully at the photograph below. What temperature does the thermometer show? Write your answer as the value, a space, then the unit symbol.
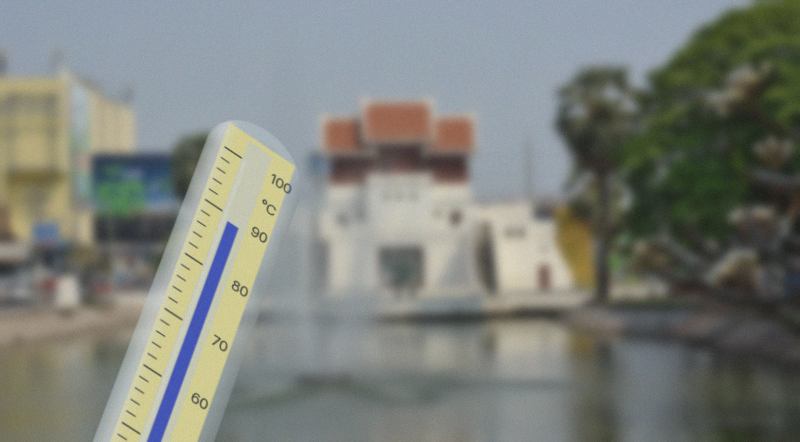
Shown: 89 °C
